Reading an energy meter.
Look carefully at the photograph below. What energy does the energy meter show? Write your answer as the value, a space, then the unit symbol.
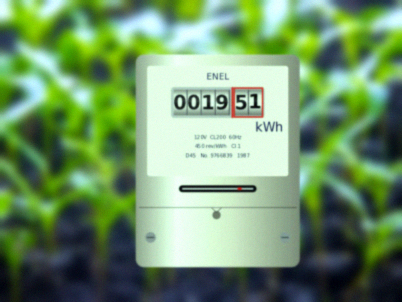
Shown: 19.51 kWh
